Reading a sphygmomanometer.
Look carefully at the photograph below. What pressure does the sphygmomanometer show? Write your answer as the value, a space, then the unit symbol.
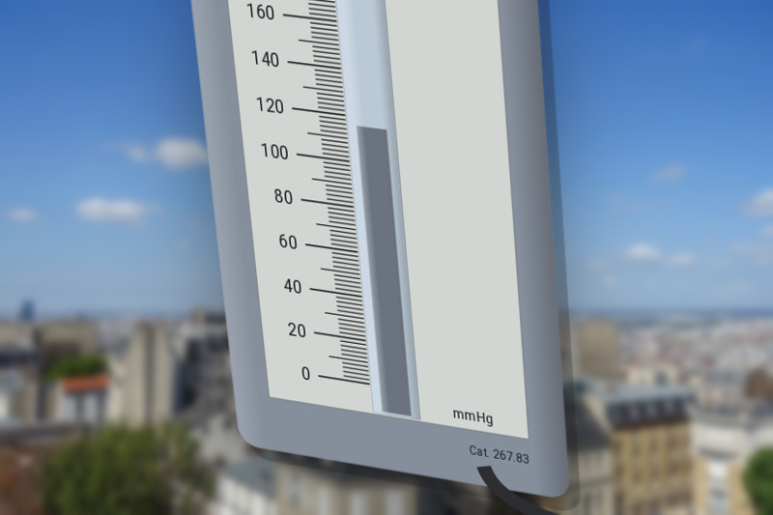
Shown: 116 mmHg
